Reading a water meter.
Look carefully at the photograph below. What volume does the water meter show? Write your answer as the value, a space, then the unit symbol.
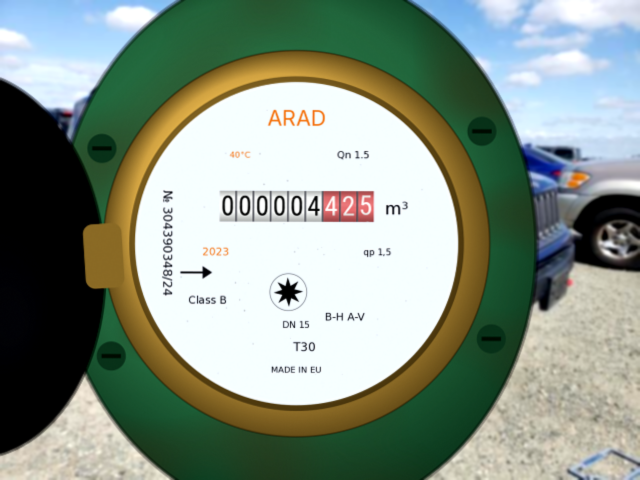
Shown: 4.425 m³
